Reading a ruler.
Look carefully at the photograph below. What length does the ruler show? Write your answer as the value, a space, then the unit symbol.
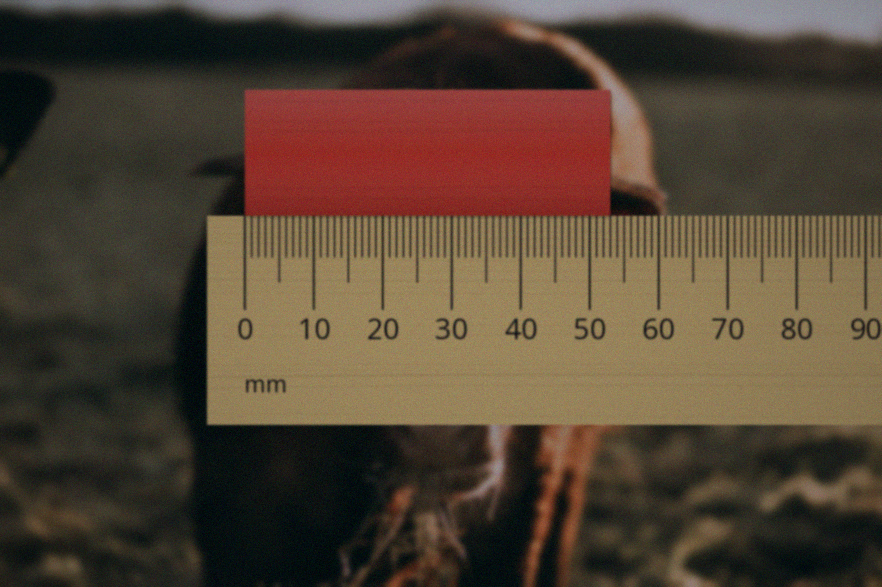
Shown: 53 mm
